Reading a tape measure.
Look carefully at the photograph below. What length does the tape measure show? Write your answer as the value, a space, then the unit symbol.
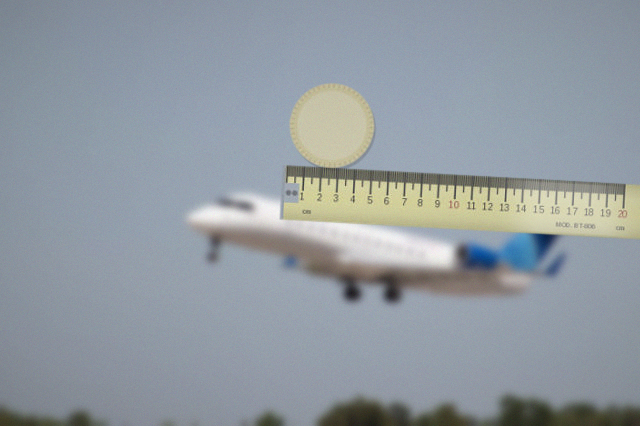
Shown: 5 cm
